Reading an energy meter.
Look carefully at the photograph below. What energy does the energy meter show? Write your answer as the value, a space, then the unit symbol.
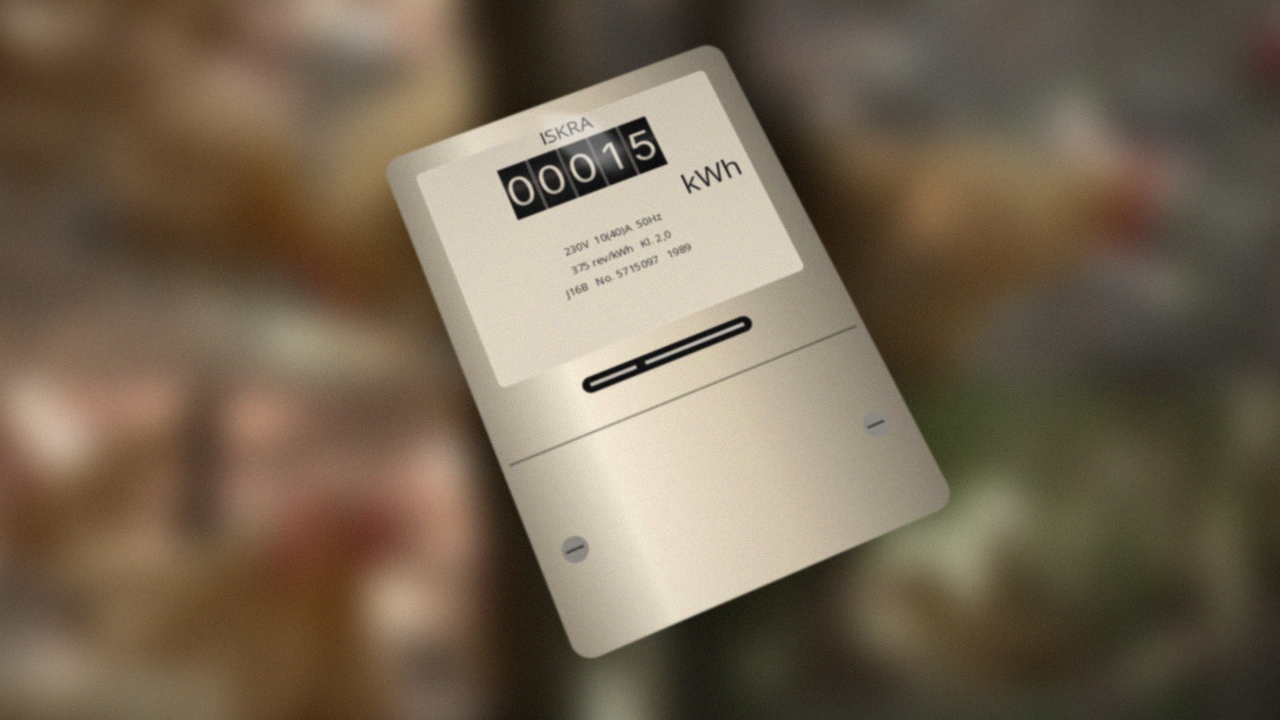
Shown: 15 kWh
